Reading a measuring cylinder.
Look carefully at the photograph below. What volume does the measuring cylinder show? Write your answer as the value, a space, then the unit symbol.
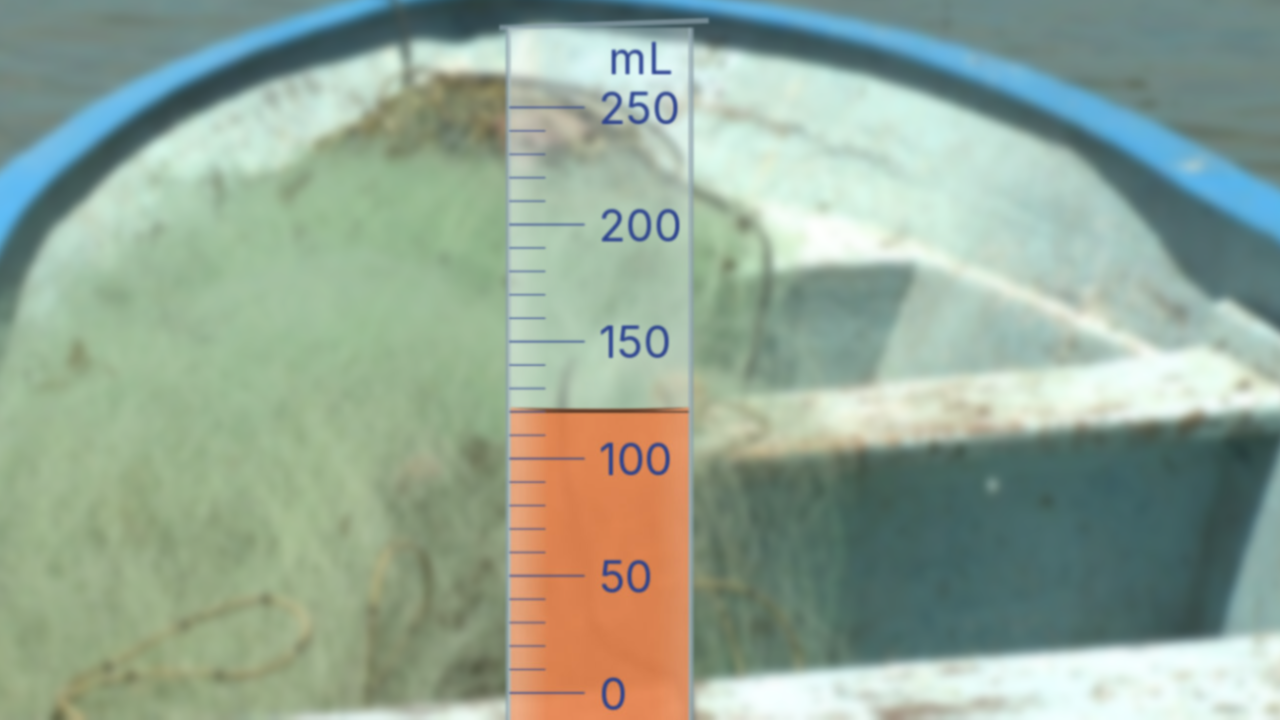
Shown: 120 mL
